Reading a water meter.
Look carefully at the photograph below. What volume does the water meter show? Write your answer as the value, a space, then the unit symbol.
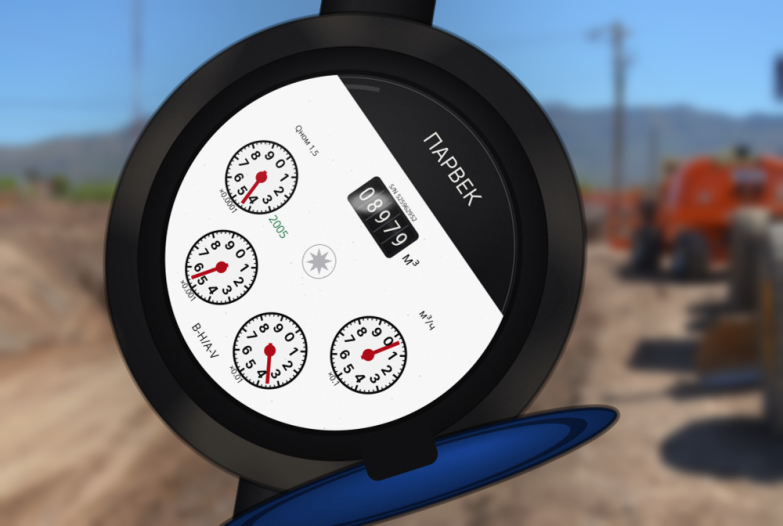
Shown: 8979.0354 m³
